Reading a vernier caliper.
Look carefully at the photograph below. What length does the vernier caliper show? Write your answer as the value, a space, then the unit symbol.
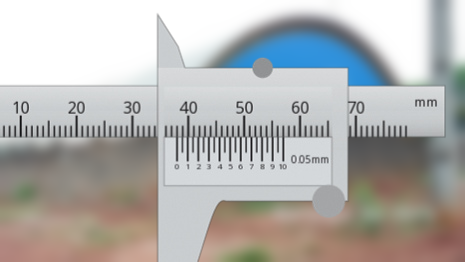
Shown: 38.0 mm
